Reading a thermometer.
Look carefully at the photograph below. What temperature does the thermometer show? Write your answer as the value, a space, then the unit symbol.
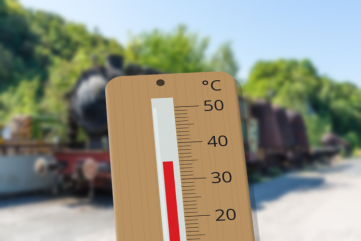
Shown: 35 °C
